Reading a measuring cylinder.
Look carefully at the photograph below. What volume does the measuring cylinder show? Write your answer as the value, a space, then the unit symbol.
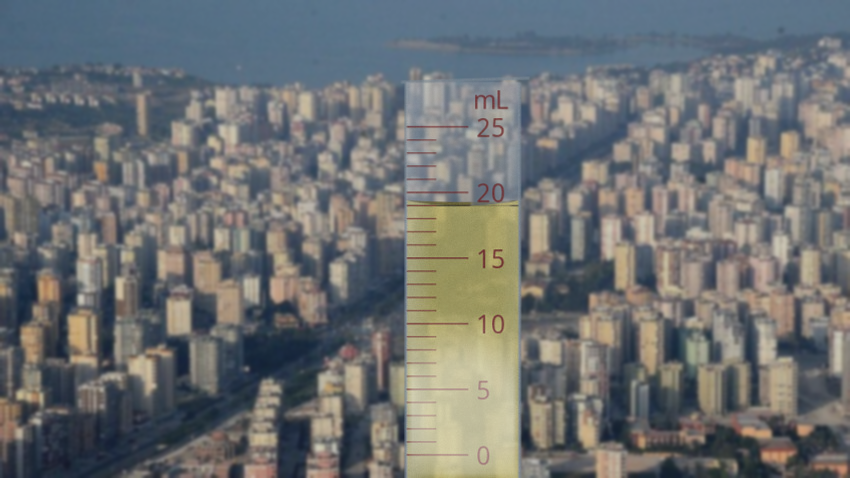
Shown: 19 mL
